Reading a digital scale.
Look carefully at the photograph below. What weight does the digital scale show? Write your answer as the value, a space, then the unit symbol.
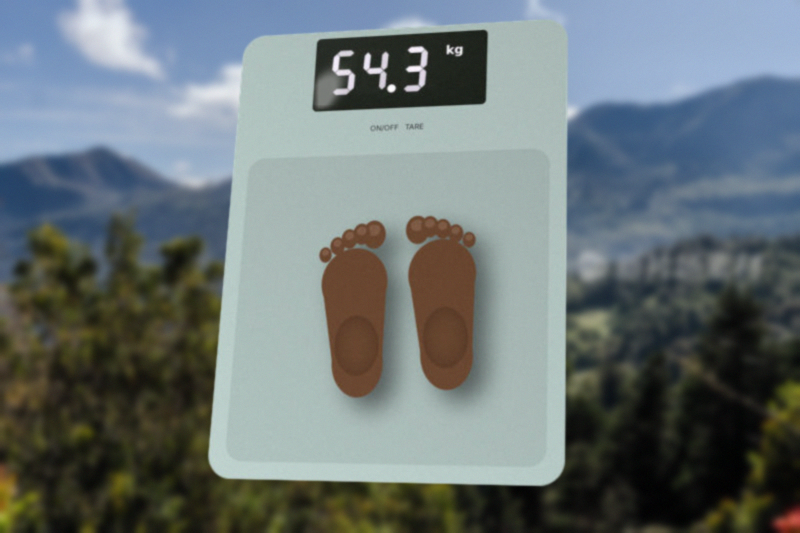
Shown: 54.3 kg
